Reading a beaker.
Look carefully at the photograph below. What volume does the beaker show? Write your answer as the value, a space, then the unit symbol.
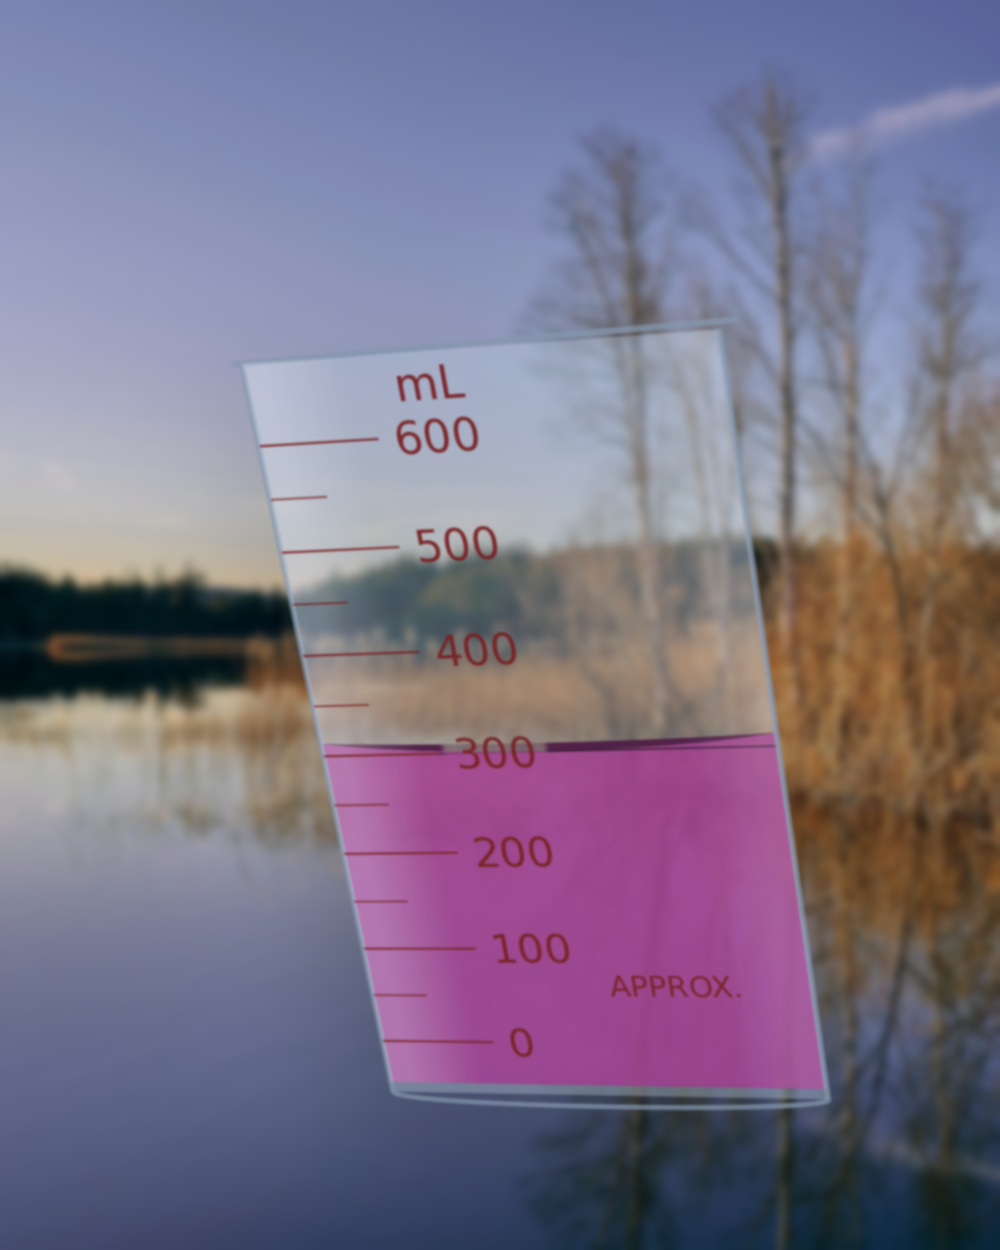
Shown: 300 mL
